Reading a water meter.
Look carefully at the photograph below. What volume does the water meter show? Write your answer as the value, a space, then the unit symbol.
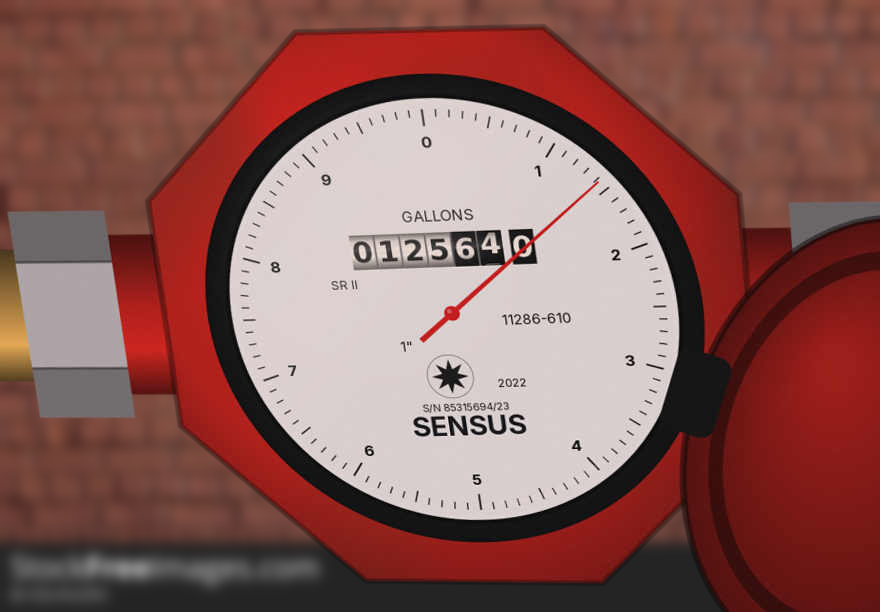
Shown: 125641.4 gal
